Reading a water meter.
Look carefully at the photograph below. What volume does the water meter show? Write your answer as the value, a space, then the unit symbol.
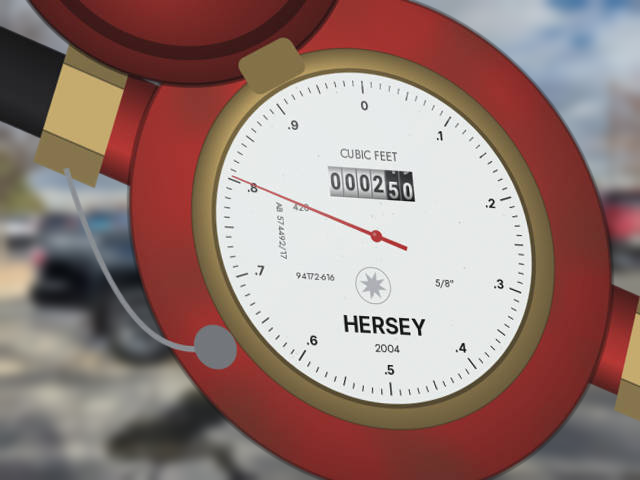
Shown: 249.80 ft³
